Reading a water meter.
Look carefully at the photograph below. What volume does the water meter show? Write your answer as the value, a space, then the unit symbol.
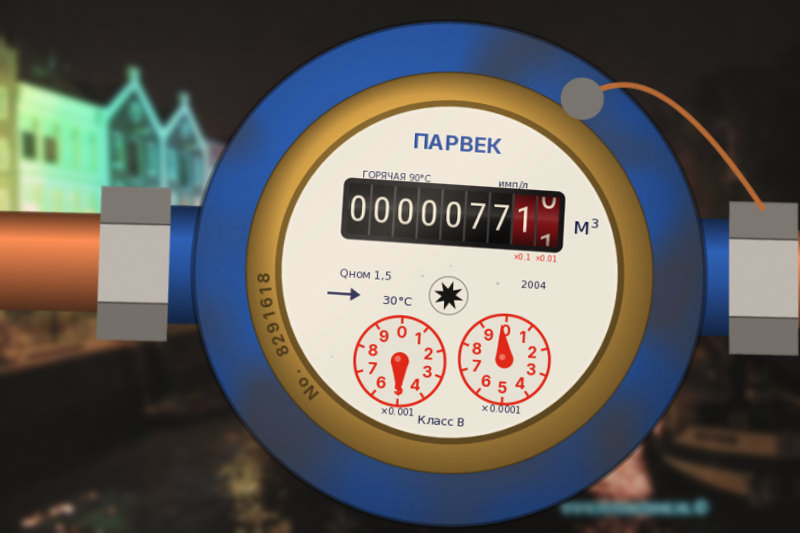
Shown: 77.1049 m³
